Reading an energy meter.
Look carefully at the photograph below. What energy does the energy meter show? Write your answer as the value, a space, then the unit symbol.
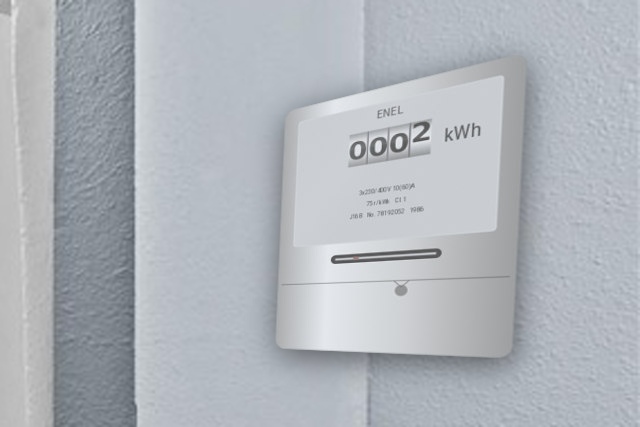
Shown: 2 kWh
